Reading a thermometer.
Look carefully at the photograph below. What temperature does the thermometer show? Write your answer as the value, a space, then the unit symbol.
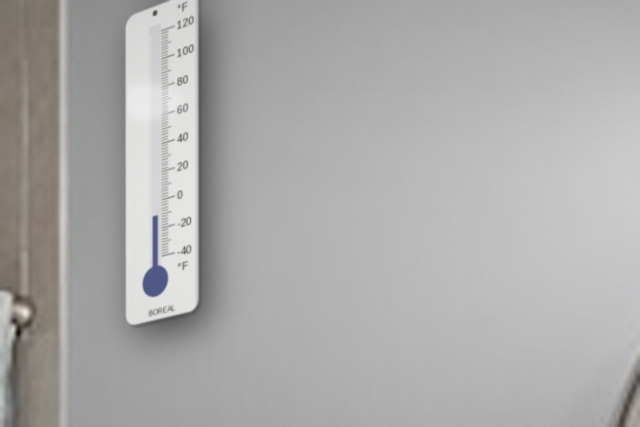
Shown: -10 °F
